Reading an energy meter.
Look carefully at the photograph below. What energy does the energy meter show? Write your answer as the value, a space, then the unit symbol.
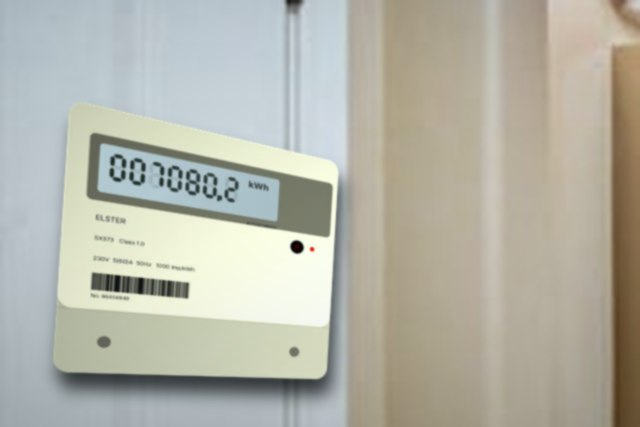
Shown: 7080.2 kWh
